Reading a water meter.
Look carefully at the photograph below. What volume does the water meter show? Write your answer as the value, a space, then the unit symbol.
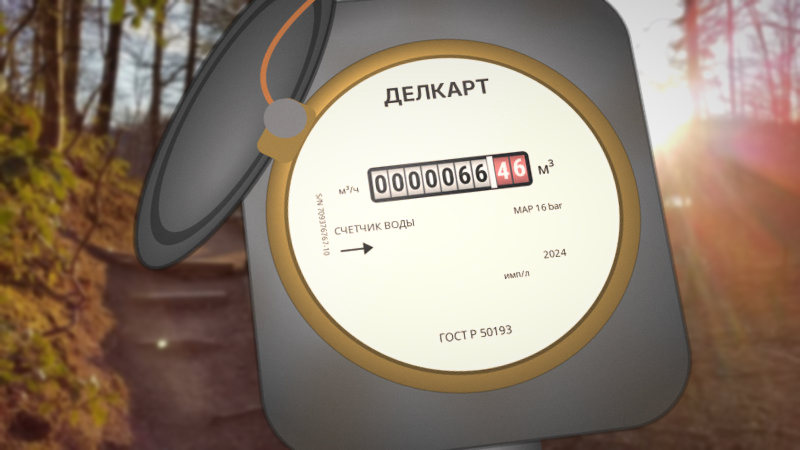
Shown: 66.46 m³
